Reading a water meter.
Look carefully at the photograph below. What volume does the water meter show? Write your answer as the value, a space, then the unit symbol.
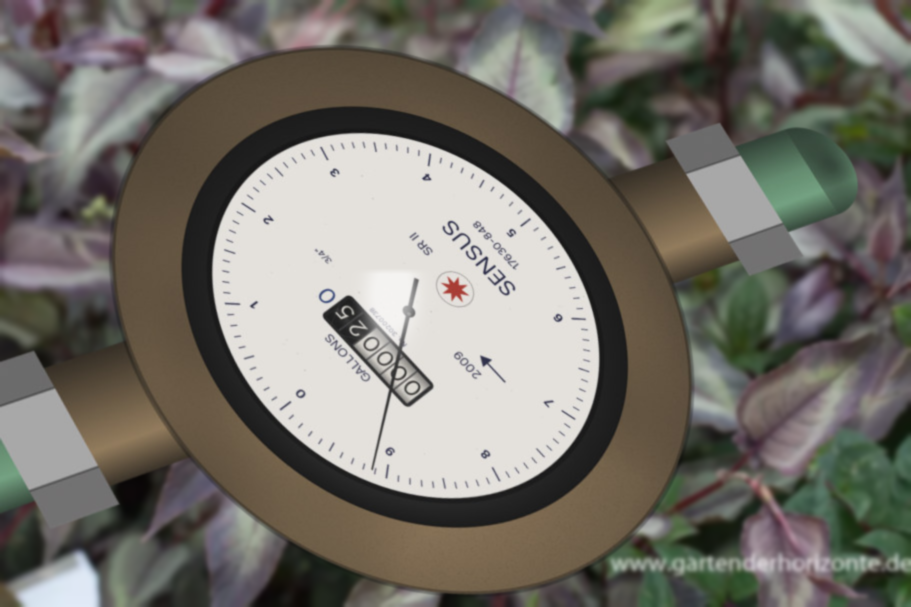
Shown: 249.1 gal
